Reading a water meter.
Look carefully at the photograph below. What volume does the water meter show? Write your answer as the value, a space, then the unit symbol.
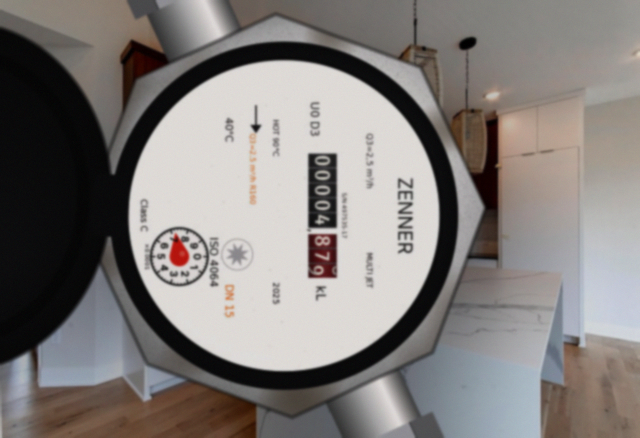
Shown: 4.8787 kL
